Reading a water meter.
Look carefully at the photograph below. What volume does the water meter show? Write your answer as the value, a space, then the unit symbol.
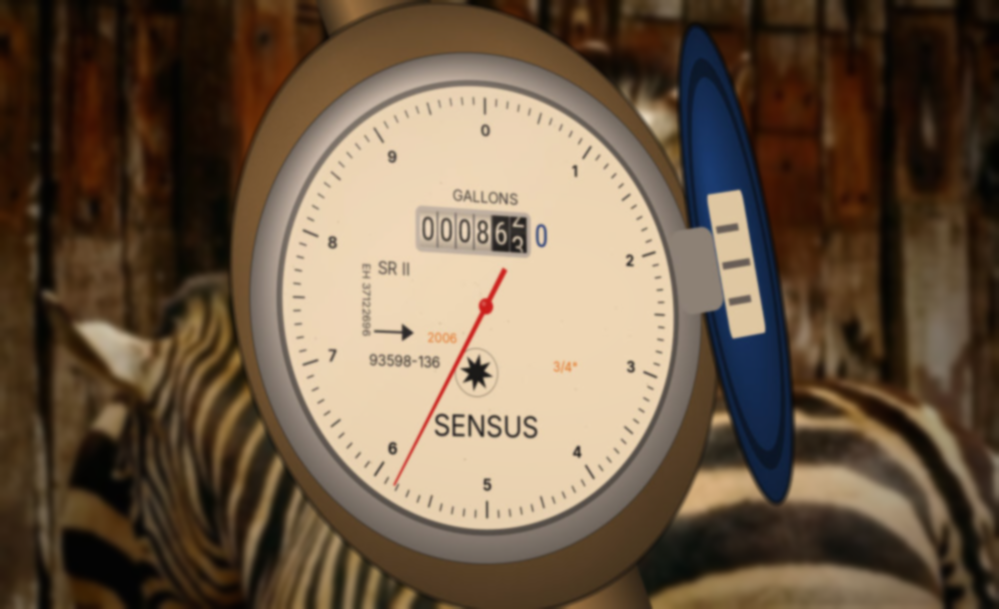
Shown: 8625.8 gal
